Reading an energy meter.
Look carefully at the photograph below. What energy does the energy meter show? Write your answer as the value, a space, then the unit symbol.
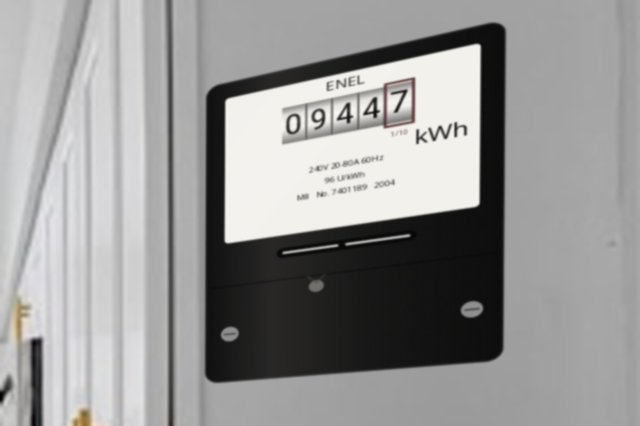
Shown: 944.7 kWh
